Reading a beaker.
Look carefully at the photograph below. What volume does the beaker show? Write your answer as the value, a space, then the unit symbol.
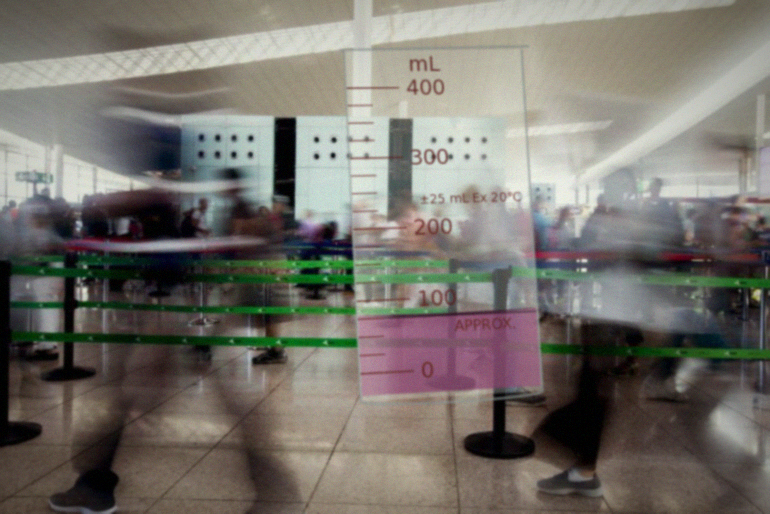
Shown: 75 mL
